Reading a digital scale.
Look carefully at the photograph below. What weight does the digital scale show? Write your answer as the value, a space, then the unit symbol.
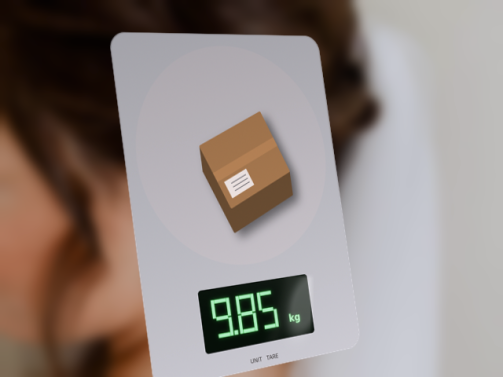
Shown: 9.85 kg
